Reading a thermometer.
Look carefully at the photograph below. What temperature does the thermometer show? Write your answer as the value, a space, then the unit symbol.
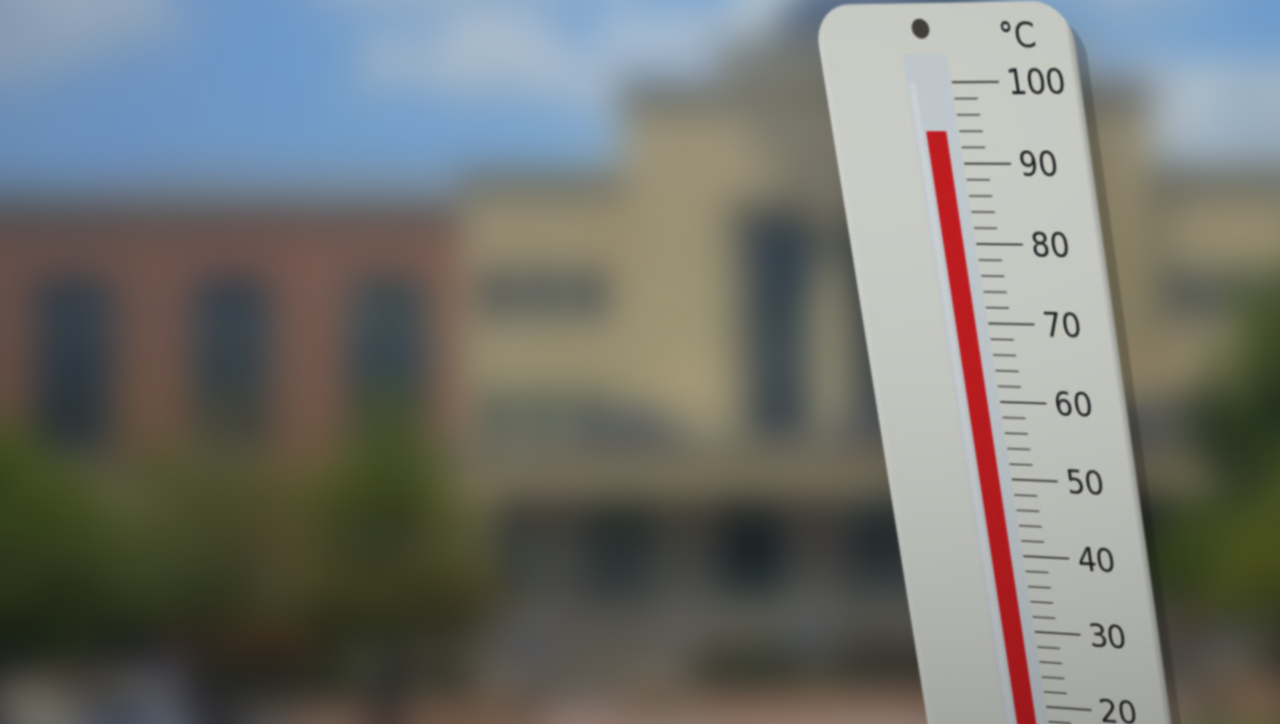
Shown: 94 °C
